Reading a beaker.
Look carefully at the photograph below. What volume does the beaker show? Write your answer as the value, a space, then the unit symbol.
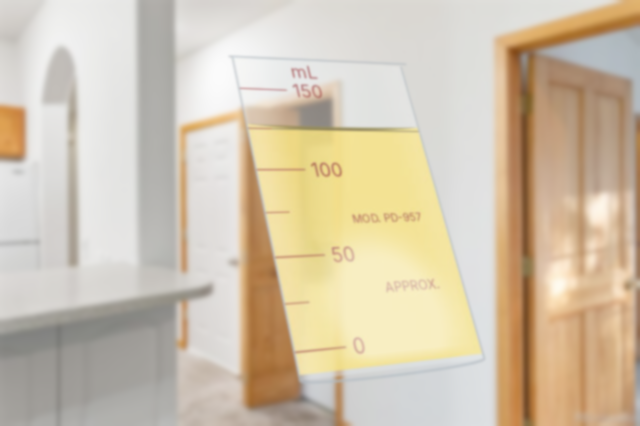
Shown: 125 mL
